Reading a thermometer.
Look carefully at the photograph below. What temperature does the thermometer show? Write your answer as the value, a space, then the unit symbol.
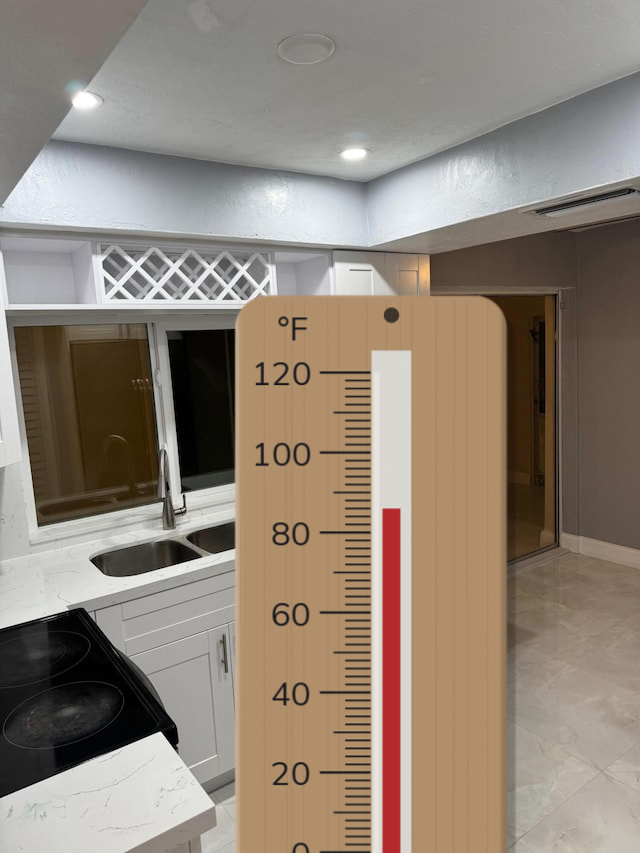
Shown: 86 °F
